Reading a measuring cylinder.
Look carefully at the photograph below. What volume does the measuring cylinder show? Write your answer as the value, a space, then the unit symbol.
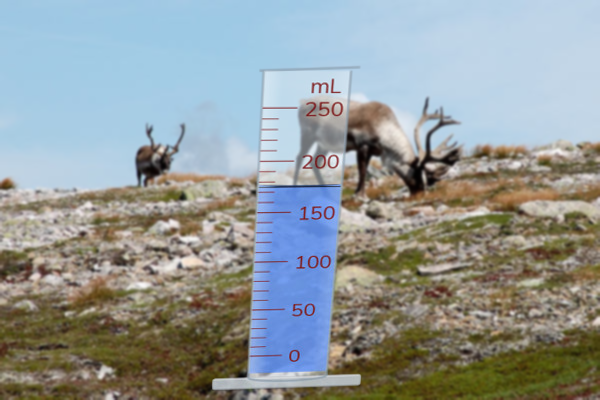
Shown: 175 mL
